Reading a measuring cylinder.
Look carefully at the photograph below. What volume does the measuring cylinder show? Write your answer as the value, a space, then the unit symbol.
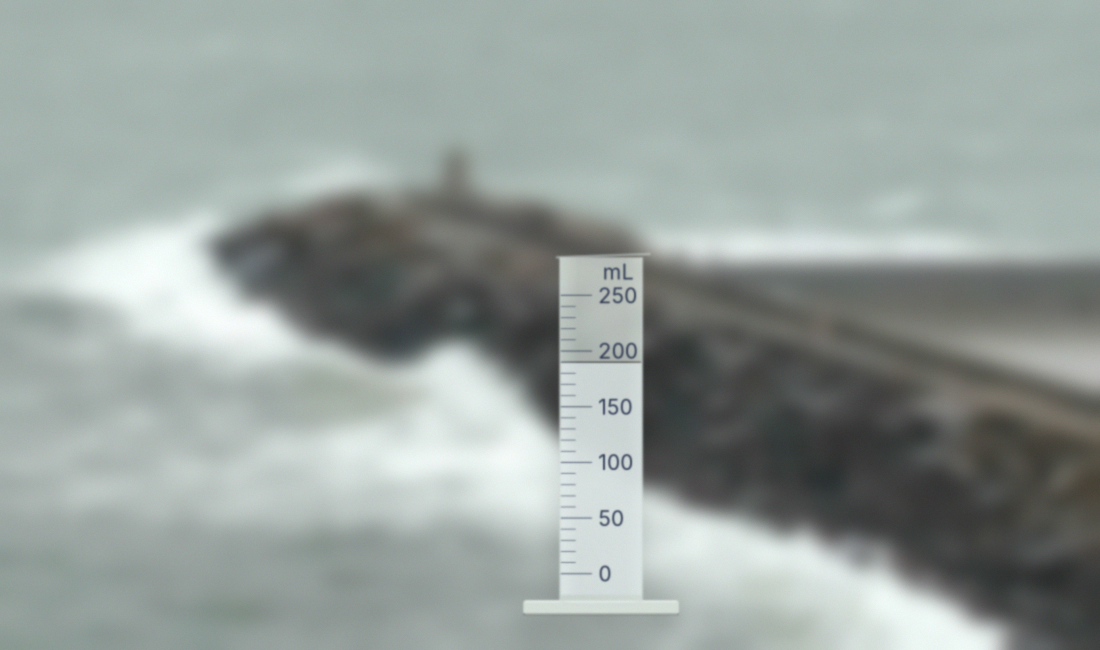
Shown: 190 mL
